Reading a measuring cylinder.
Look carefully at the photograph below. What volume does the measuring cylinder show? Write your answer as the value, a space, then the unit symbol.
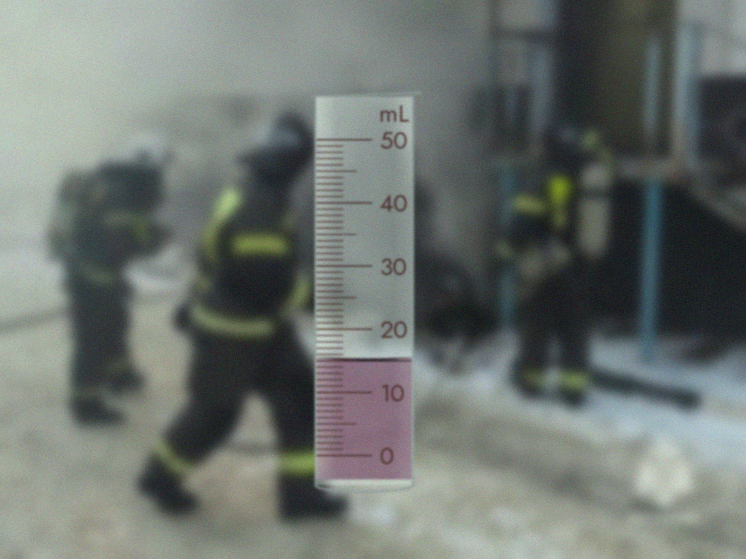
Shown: 15 mL
